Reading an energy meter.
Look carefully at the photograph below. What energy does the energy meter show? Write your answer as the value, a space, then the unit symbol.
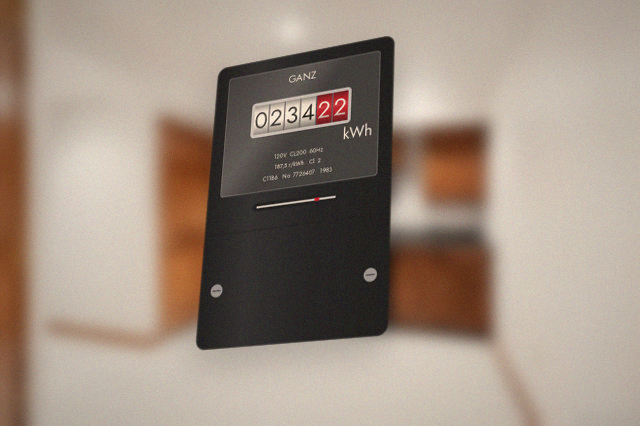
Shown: 234.22 kWh
